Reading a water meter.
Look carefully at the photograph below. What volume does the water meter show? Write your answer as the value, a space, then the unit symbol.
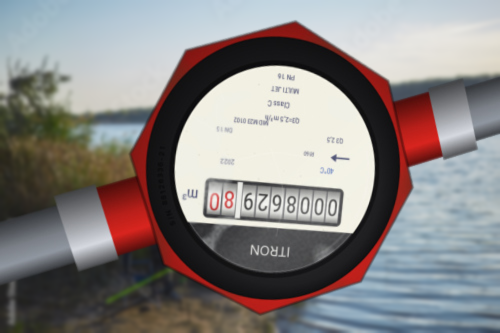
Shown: 8629.80 m³
